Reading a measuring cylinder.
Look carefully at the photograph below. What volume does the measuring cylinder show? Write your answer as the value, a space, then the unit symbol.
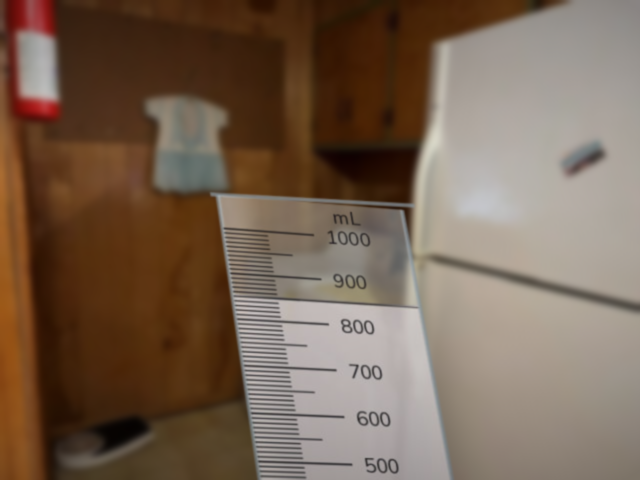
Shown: 850 mL
